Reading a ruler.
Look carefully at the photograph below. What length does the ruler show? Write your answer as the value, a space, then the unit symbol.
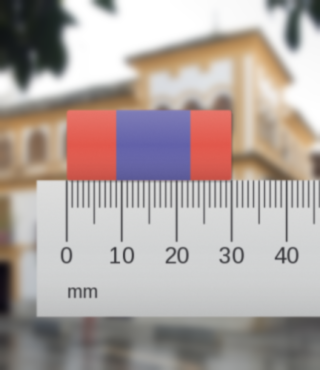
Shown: 30 mm
